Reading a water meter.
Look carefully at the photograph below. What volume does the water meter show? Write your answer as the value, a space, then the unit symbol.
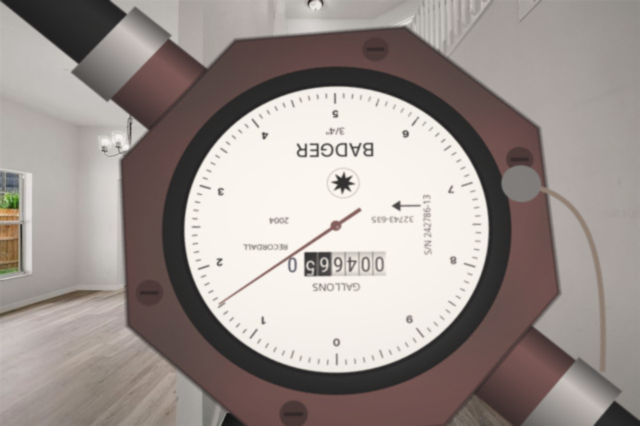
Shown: 46651.5 gal
